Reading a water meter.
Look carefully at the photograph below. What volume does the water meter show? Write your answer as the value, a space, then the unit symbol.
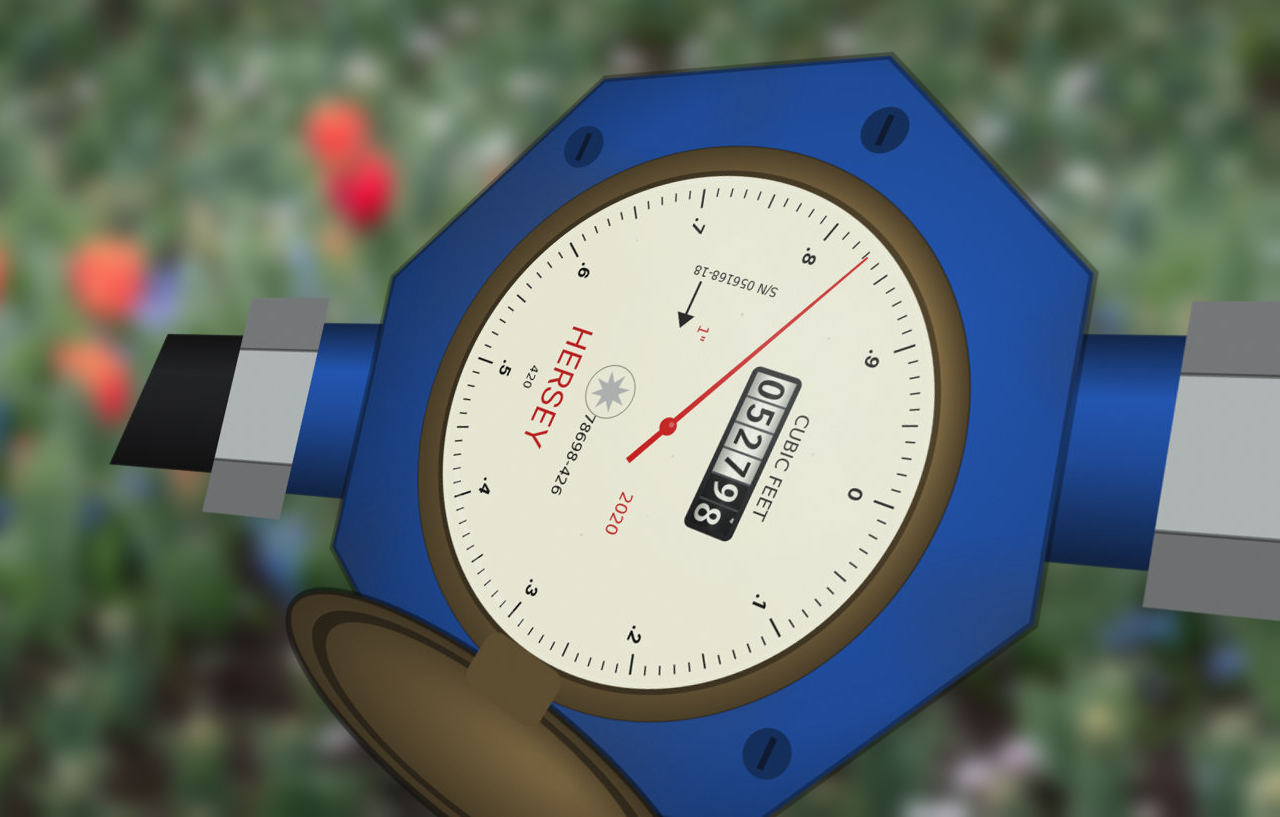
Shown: 52797.83 ft³
